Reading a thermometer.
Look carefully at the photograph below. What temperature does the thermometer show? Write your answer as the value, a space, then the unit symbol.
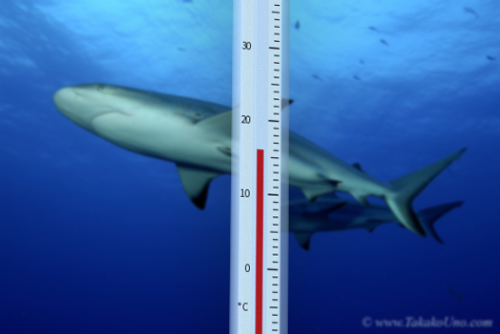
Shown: 16 °C
